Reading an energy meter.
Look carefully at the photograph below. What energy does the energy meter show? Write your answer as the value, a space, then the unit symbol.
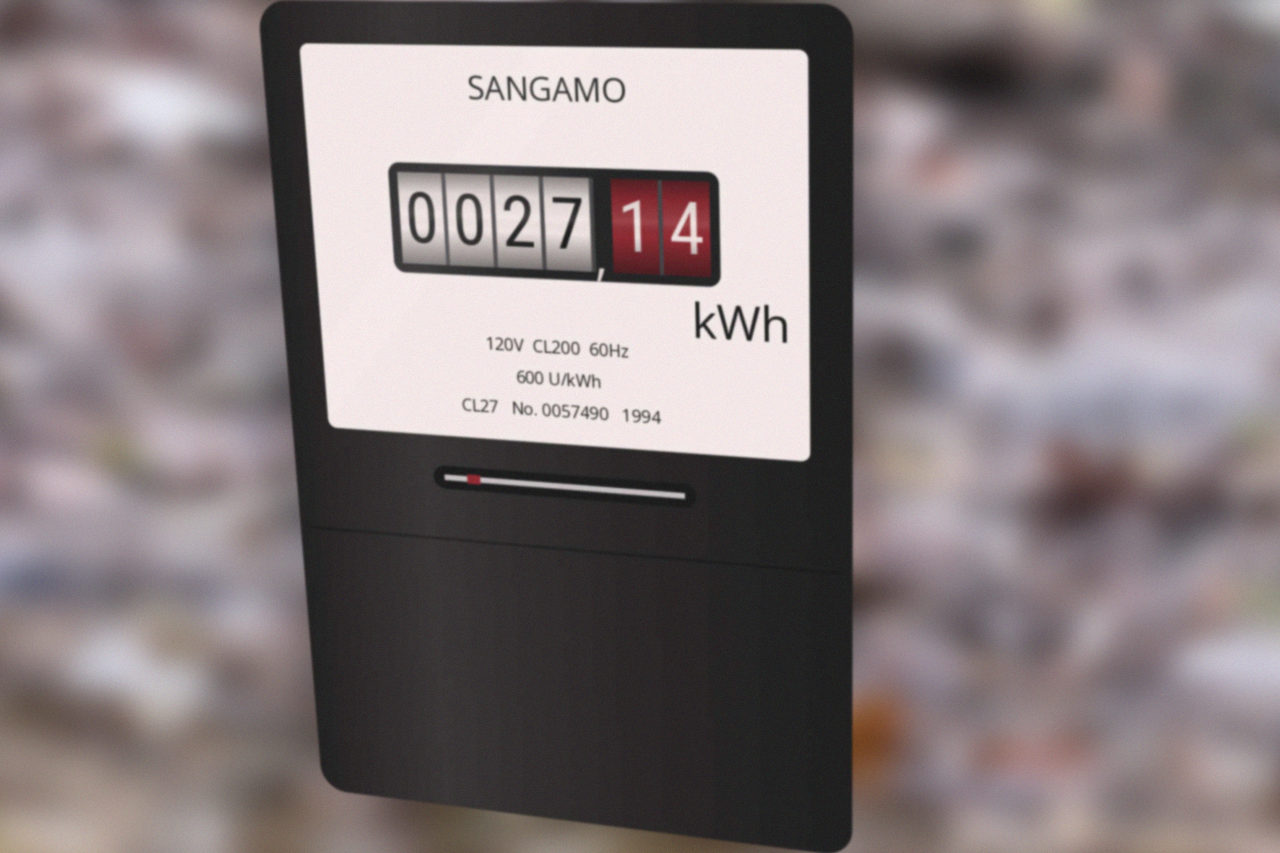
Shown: 27.14 kWh
